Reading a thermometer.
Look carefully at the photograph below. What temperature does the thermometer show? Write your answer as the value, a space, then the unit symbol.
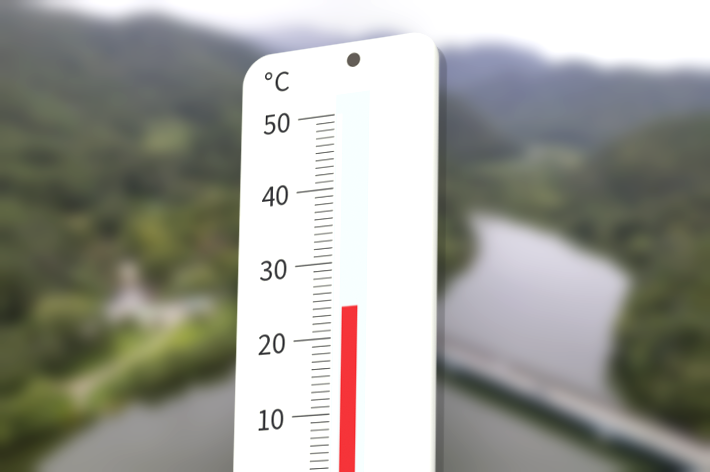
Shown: 24 °C
